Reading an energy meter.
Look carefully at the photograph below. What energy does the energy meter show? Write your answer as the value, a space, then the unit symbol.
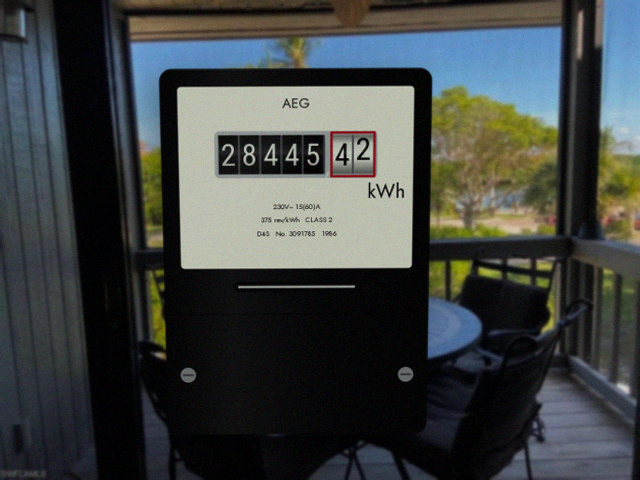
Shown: 28445.42 kWh
